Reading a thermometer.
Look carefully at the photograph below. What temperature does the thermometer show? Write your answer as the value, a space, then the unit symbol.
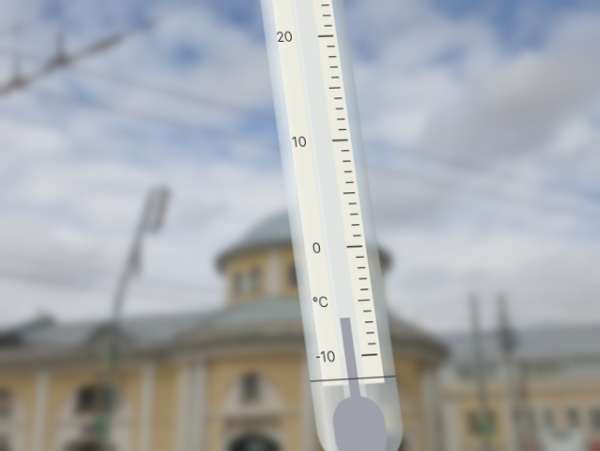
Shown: -6.5 °C
